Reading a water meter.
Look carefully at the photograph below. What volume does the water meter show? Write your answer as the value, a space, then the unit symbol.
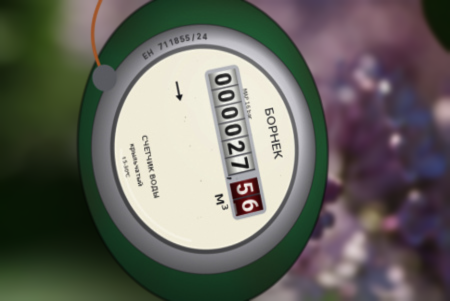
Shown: 27.56 m³
